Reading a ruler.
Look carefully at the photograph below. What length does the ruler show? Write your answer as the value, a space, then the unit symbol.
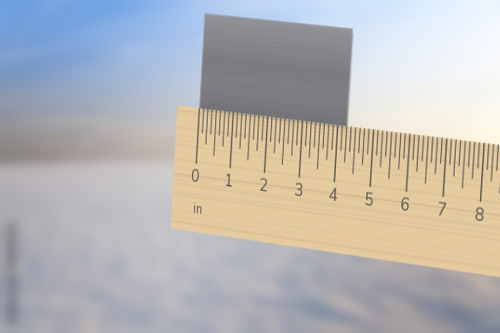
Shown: 4.25 in
